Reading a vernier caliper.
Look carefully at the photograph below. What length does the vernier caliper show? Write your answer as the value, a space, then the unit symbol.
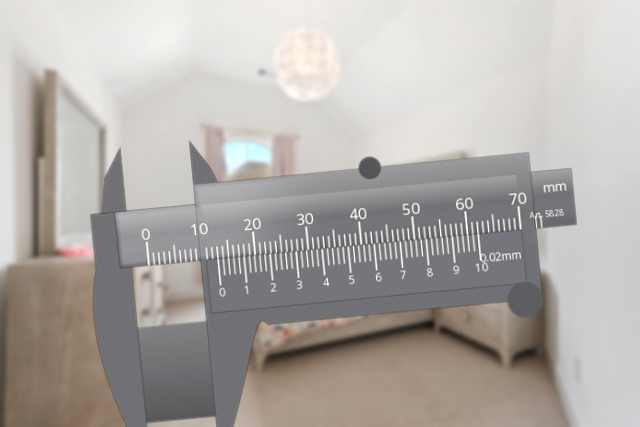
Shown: 13.0 mm
